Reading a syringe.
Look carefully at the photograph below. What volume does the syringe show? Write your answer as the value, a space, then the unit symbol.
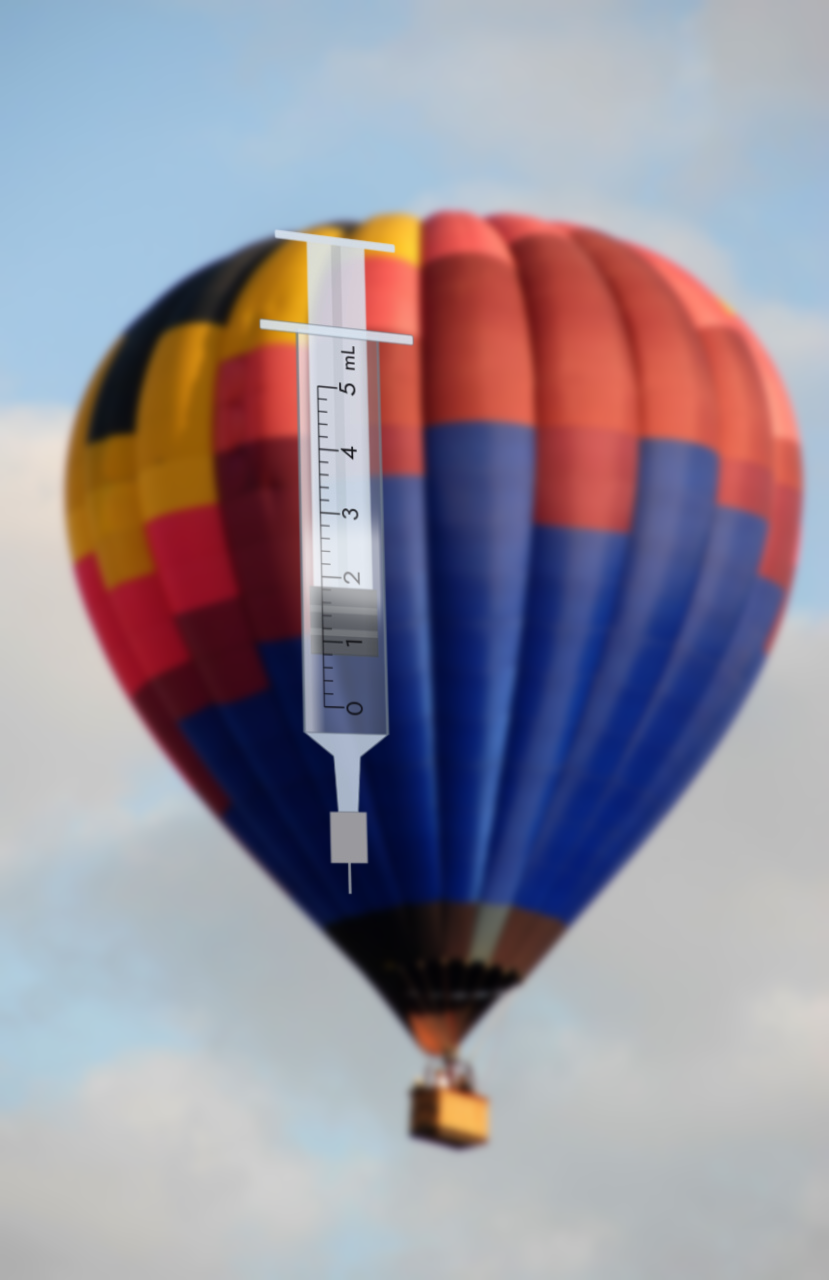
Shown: 0.8 mL
